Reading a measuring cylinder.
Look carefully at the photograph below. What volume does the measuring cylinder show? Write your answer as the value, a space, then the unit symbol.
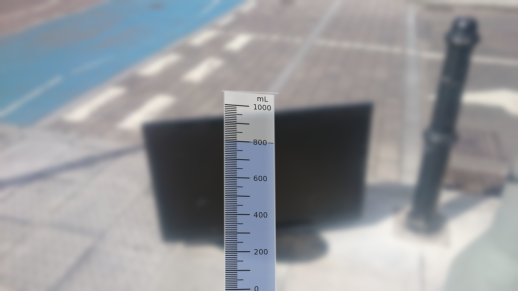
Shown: 800 mL
